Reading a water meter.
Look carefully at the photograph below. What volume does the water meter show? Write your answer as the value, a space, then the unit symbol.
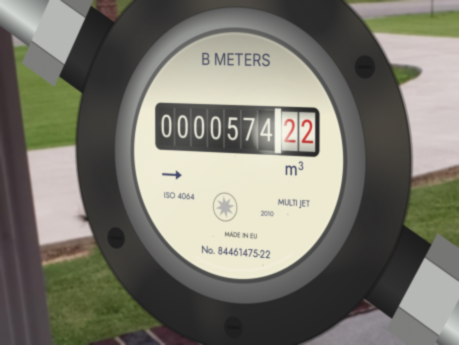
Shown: 574.22 m³
